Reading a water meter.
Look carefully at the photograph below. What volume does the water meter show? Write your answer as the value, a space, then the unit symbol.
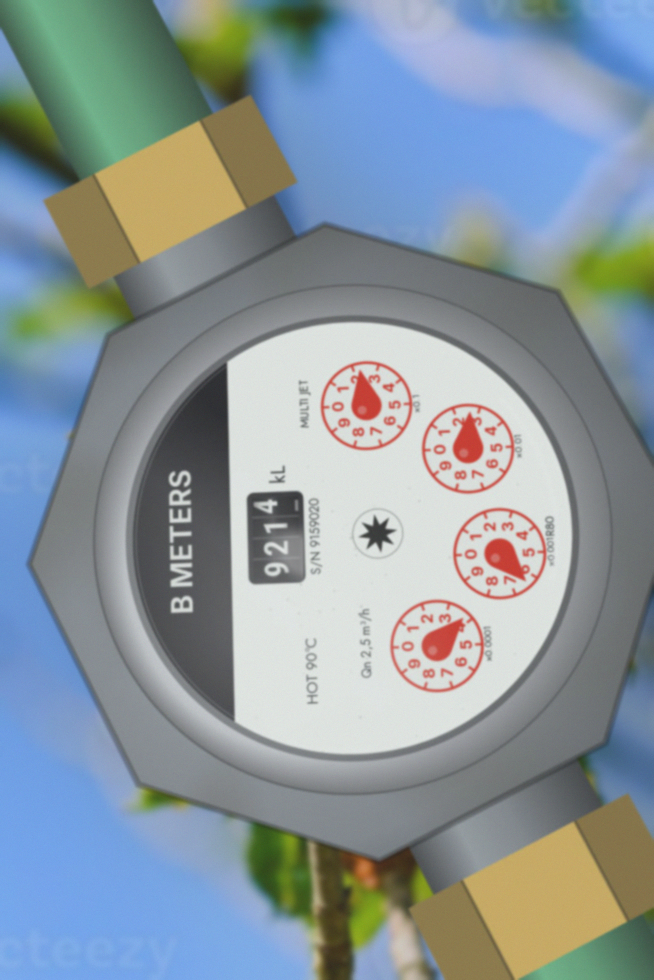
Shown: 9214.2263 kL
